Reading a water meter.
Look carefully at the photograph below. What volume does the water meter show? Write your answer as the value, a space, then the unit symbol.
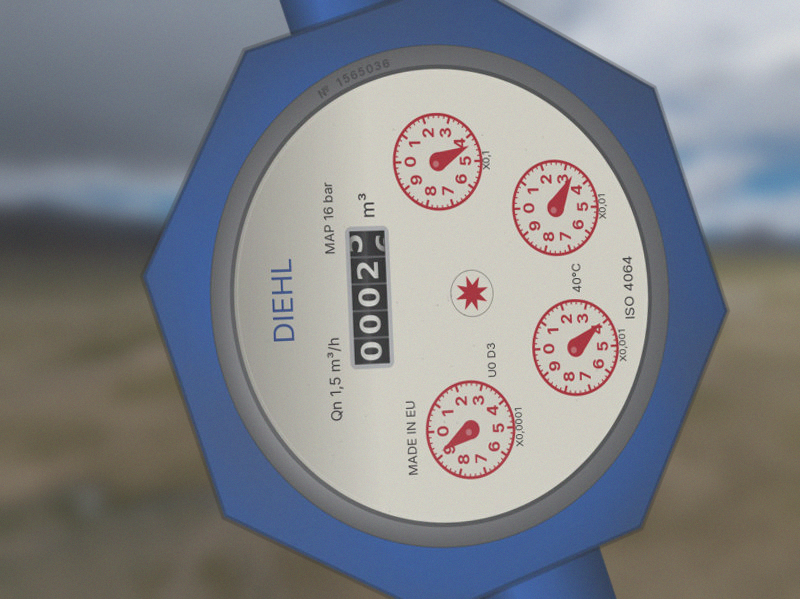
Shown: 25.4339 m³
